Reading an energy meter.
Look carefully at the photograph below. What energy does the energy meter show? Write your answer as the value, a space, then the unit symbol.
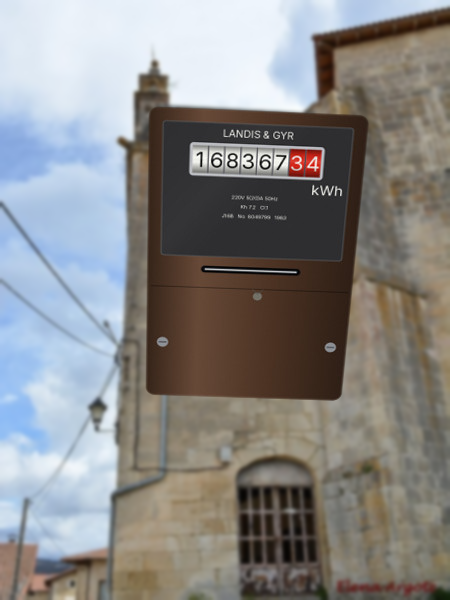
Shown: 168367.34 kWh
